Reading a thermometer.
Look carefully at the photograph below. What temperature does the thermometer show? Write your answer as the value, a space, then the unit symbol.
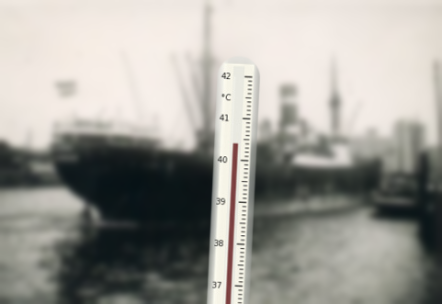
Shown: 40.4 °C
